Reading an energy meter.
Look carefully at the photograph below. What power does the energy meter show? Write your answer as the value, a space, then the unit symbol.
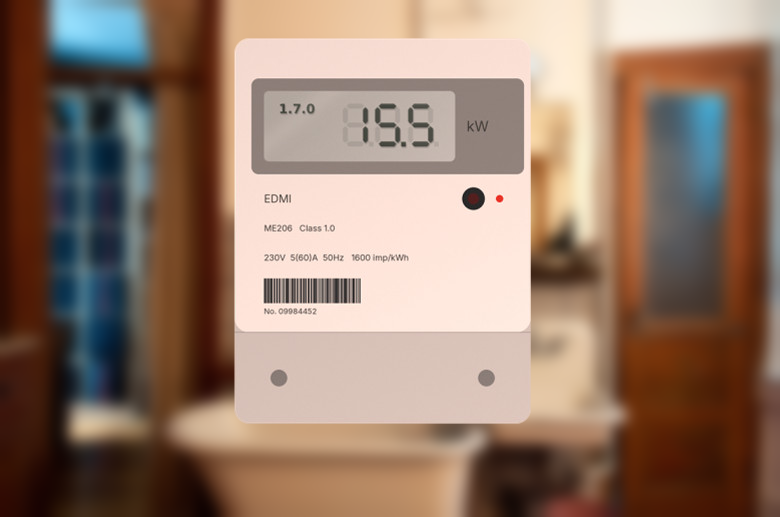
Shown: 15.5 kW
